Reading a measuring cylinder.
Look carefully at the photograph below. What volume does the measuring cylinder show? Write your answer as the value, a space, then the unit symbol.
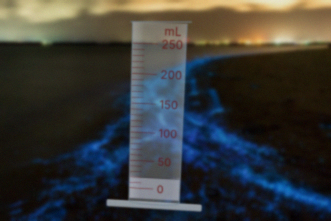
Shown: 20 mL
